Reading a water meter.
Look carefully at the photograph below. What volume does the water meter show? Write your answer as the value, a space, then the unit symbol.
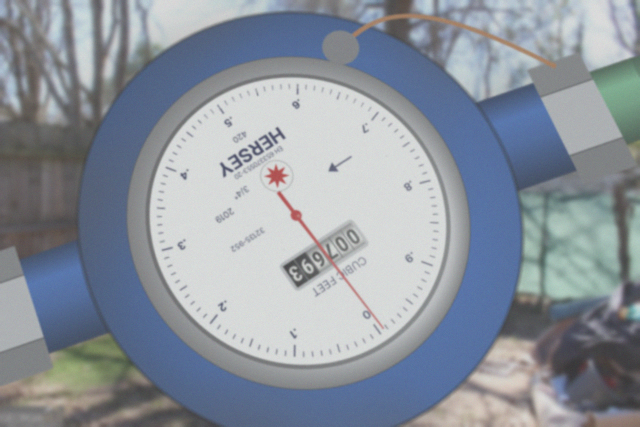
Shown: 7692.99 ft³
